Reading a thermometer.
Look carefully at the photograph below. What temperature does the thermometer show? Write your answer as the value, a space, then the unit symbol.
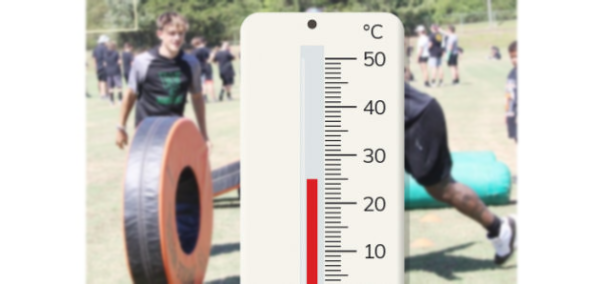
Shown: 25 °C
